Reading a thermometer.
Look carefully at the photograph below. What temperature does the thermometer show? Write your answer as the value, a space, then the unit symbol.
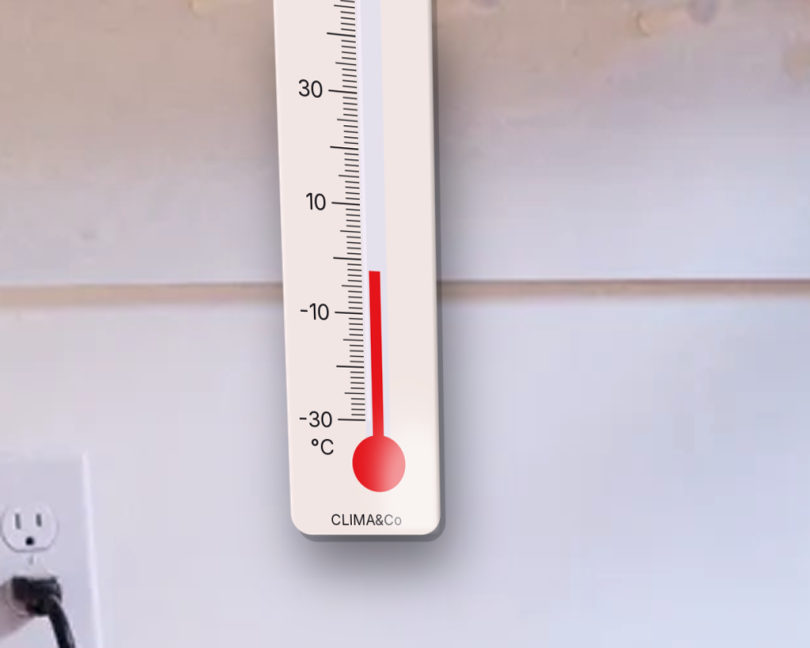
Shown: -2 °C
